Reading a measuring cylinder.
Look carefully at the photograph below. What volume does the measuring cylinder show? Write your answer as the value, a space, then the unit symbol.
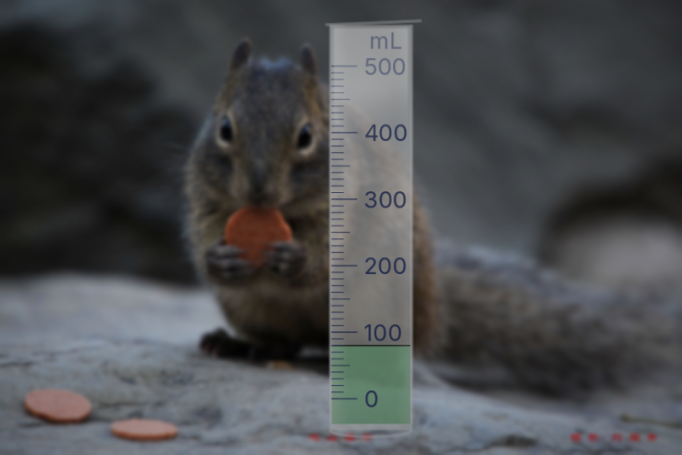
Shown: 80 mL
